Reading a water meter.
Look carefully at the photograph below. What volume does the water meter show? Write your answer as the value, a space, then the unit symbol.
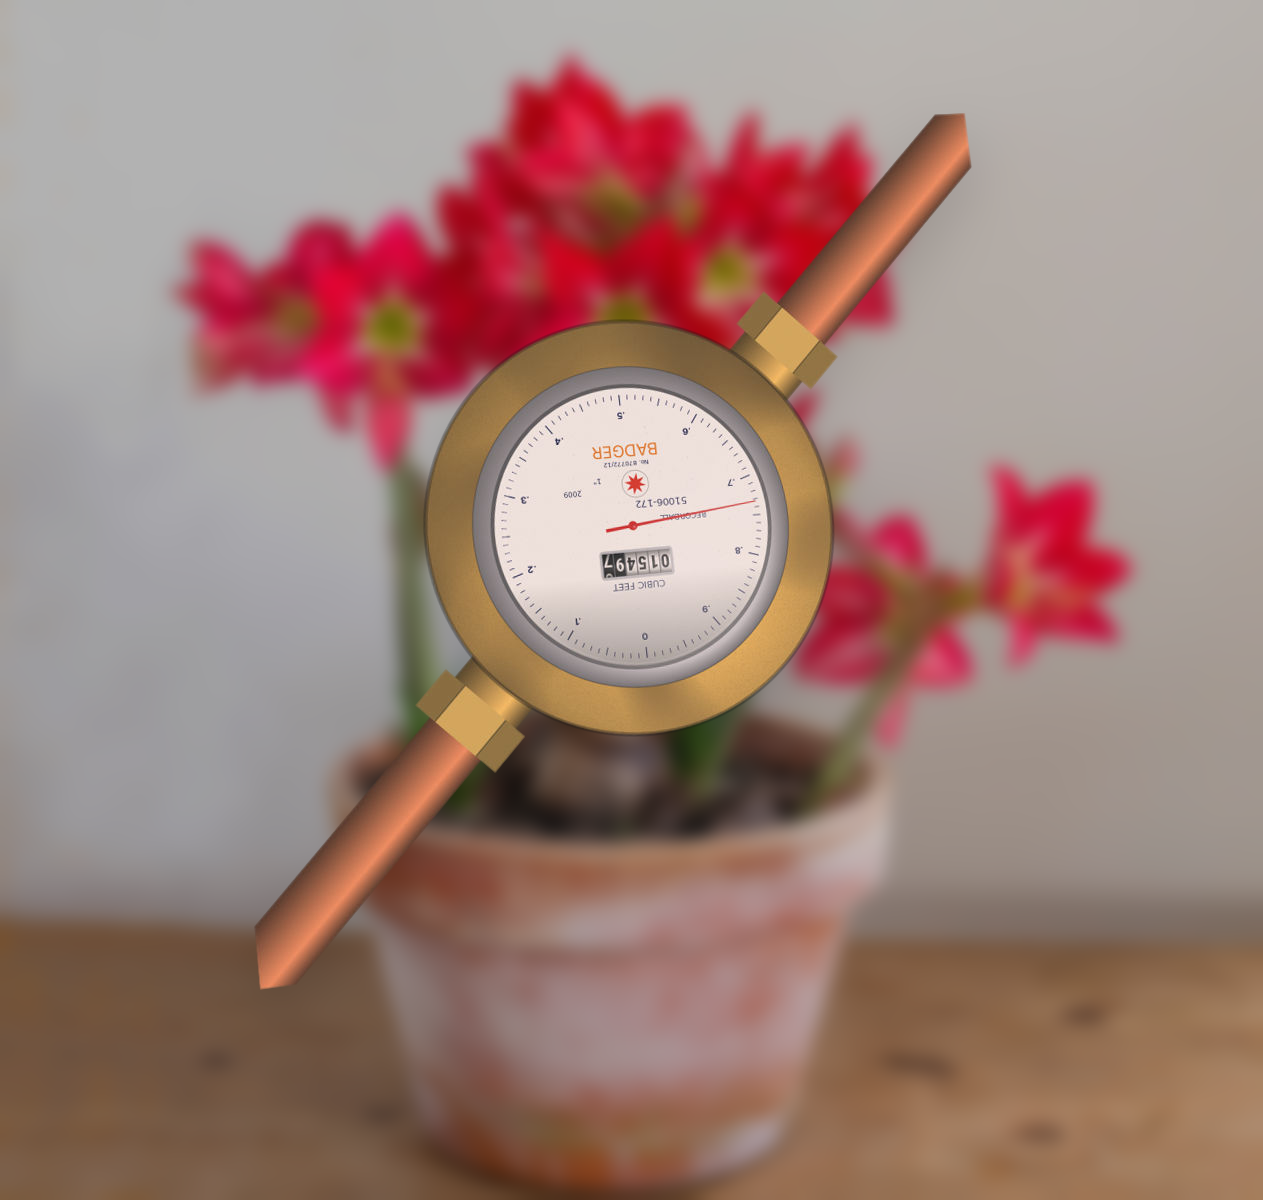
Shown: 15496.73 ft³
